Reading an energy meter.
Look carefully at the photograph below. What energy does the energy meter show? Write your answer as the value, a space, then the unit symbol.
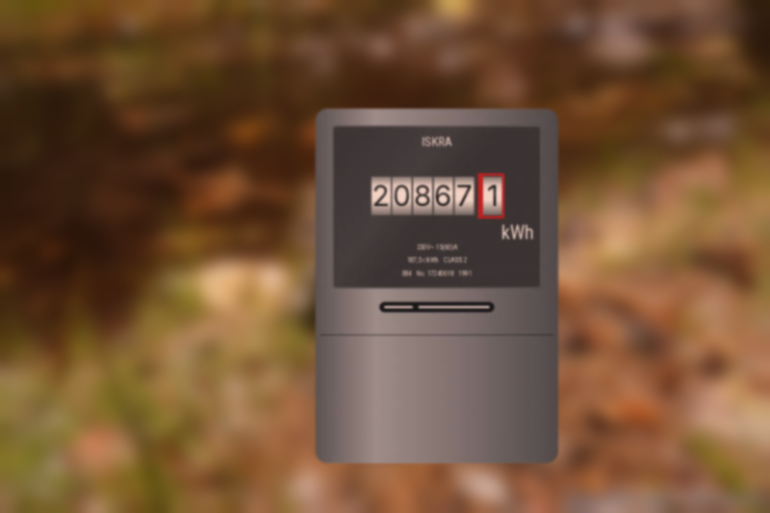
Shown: 20867.1 kWh
